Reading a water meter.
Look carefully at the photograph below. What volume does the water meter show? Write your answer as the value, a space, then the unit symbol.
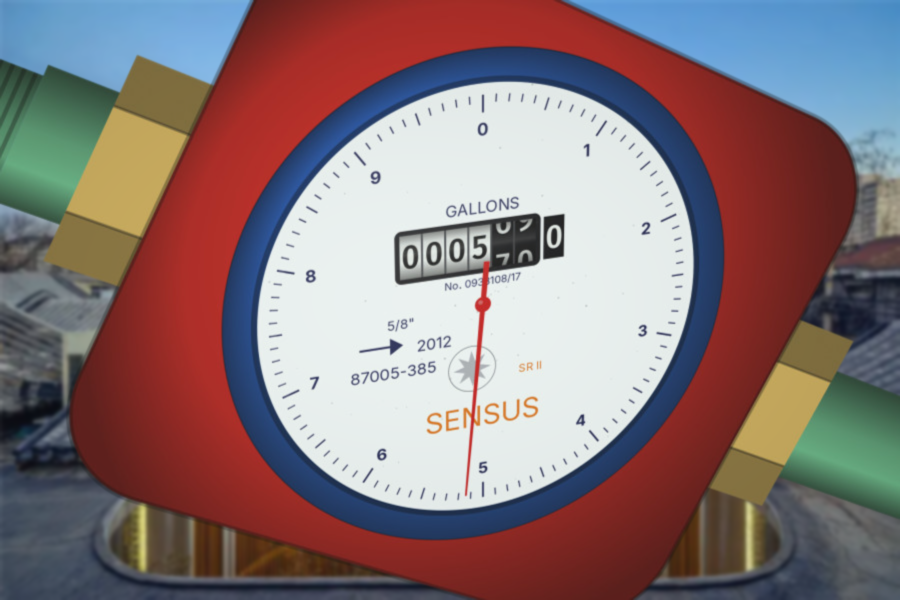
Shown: 5695.1 gal
